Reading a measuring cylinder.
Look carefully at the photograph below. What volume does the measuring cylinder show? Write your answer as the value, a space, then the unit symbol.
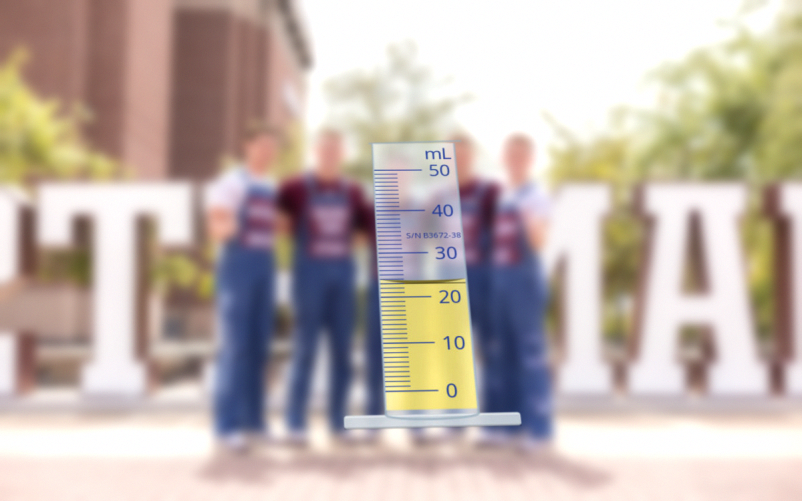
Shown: 23 mL
